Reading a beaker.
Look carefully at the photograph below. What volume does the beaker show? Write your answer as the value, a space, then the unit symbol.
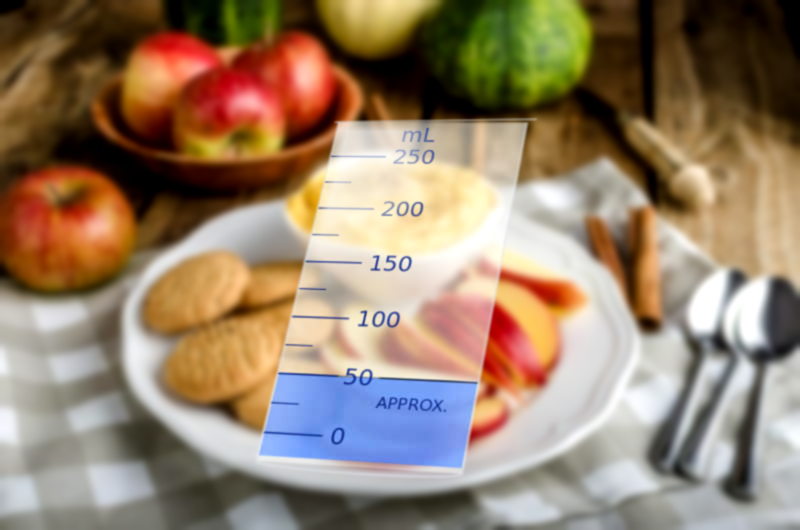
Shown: 50 mL
